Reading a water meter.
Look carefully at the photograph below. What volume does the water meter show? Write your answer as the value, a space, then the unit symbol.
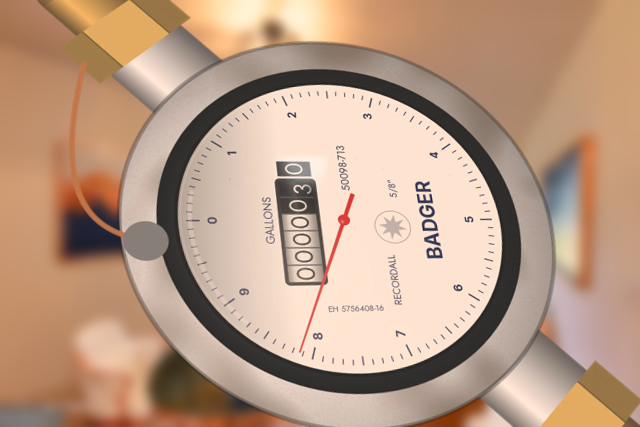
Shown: 28.1 gal
